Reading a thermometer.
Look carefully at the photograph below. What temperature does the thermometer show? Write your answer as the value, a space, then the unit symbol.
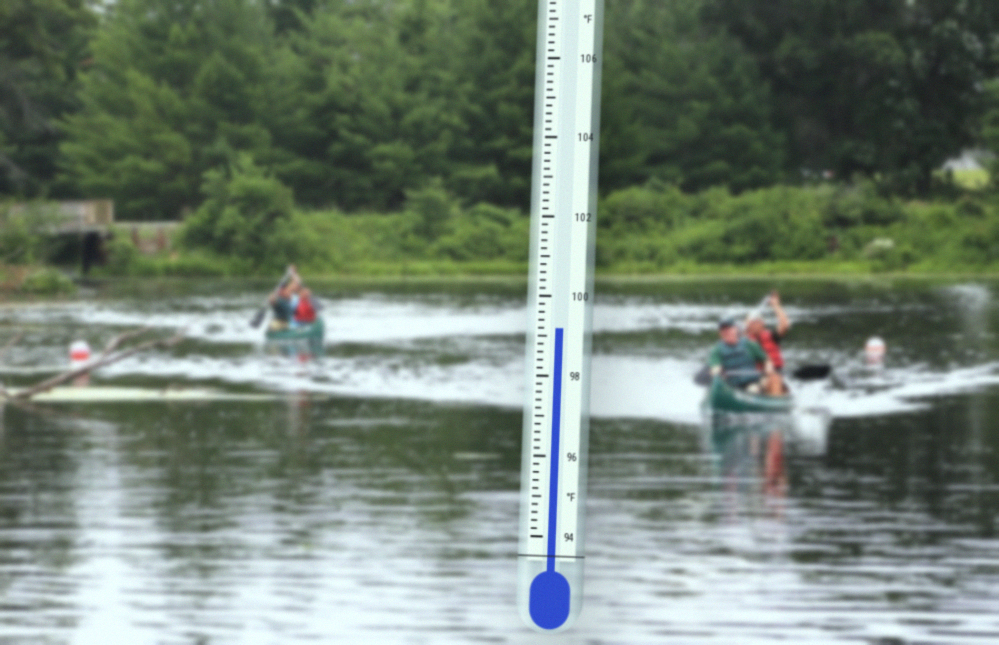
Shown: 99.2 °F
